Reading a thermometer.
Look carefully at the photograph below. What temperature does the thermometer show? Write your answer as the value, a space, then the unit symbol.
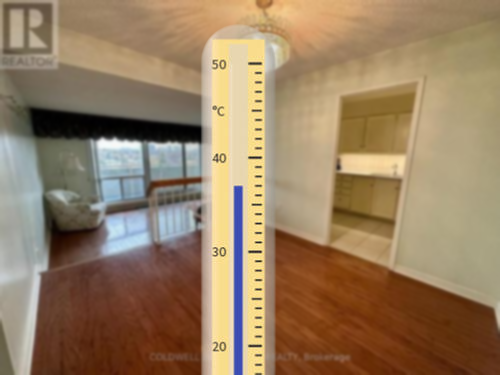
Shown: 37 °C
